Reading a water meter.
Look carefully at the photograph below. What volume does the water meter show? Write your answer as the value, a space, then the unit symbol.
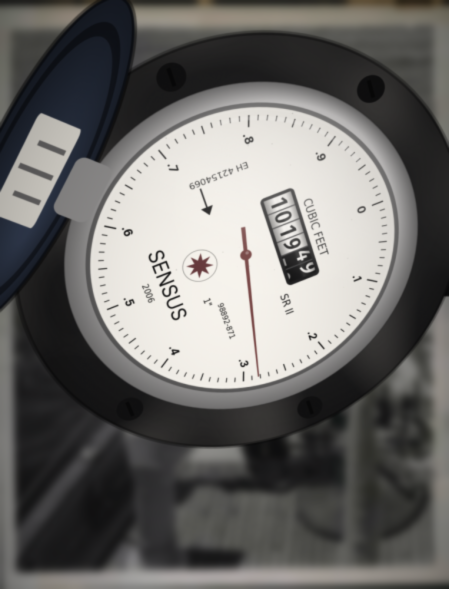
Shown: 101949.28 ft³
